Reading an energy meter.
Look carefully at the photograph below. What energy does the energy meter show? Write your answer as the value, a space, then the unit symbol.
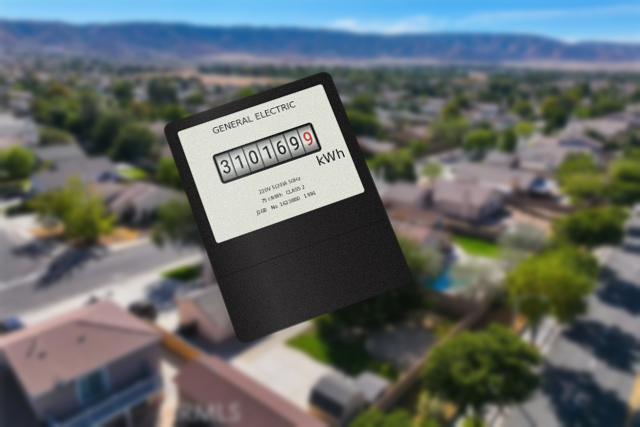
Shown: 310169.9 kWh
